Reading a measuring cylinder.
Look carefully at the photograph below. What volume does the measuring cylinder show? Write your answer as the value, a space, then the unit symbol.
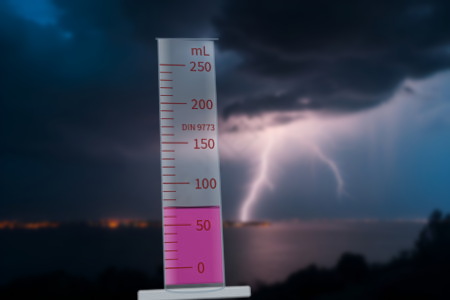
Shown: 70 mL
